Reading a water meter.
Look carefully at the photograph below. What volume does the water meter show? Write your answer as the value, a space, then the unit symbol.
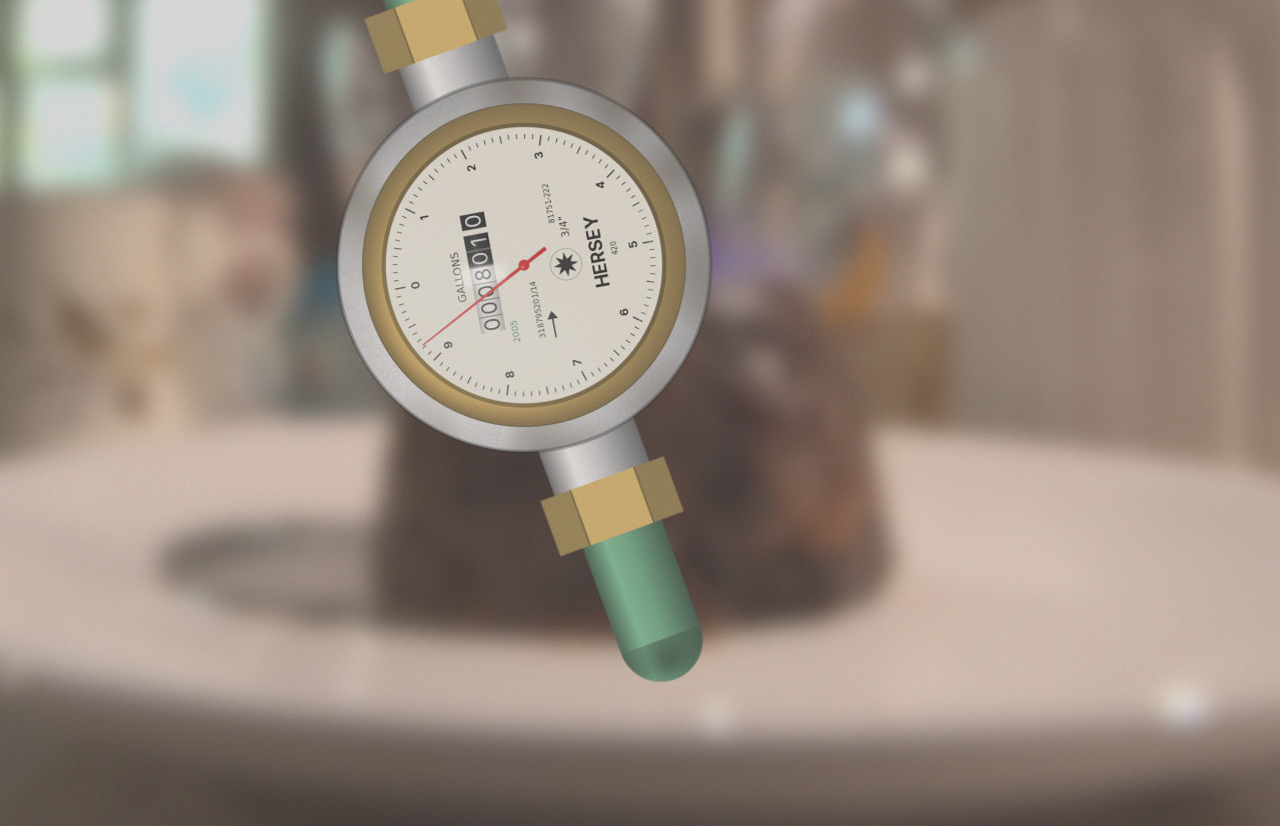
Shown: 8009.2 gal
